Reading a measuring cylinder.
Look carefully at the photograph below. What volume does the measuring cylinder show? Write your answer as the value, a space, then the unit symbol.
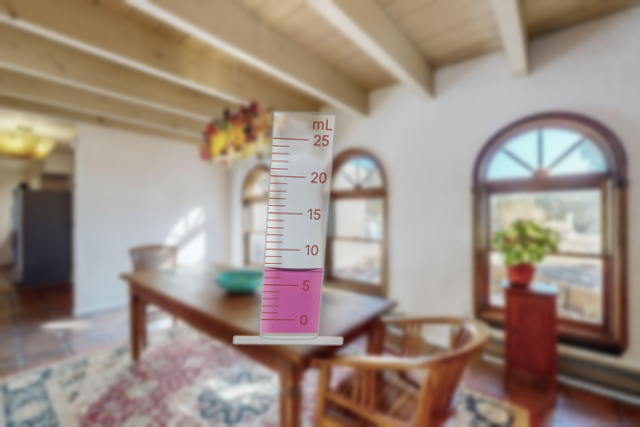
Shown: 7 mL
